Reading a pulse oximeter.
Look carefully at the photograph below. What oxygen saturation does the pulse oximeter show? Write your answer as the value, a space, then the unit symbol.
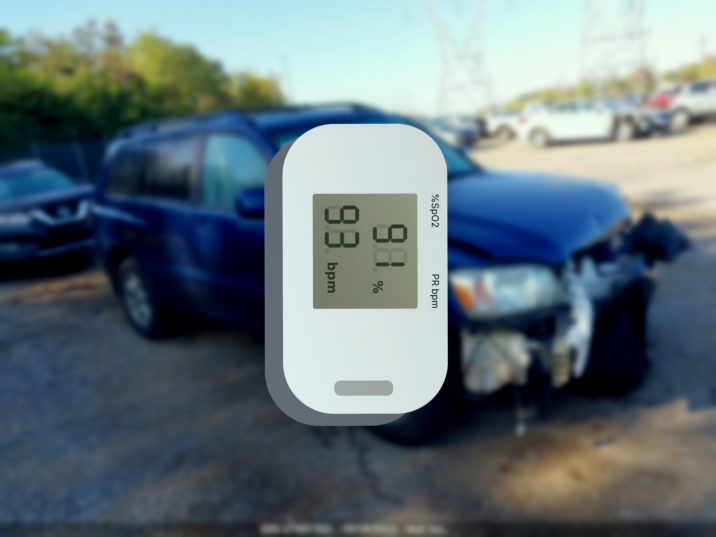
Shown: 91 %
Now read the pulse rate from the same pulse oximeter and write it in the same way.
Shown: 93 bpm
